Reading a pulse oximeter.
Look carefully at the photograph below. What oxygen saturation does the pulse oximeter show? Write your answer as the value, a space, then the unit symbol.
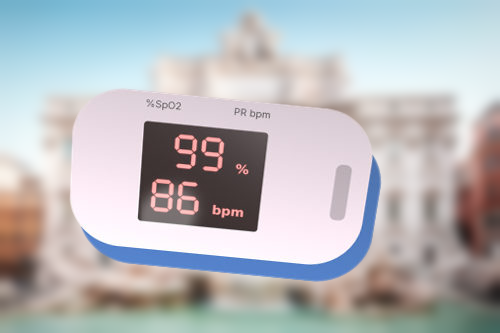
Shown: 99 %
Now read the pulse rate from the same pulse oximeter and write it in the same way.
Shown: 86 bpm
